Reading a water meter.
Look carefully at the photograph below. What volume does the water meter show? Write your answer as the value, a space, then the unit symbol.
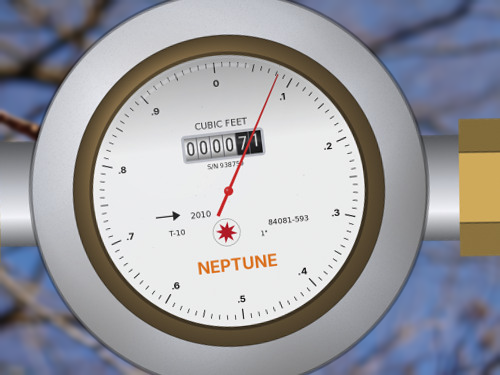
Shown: 71.08 ft³
